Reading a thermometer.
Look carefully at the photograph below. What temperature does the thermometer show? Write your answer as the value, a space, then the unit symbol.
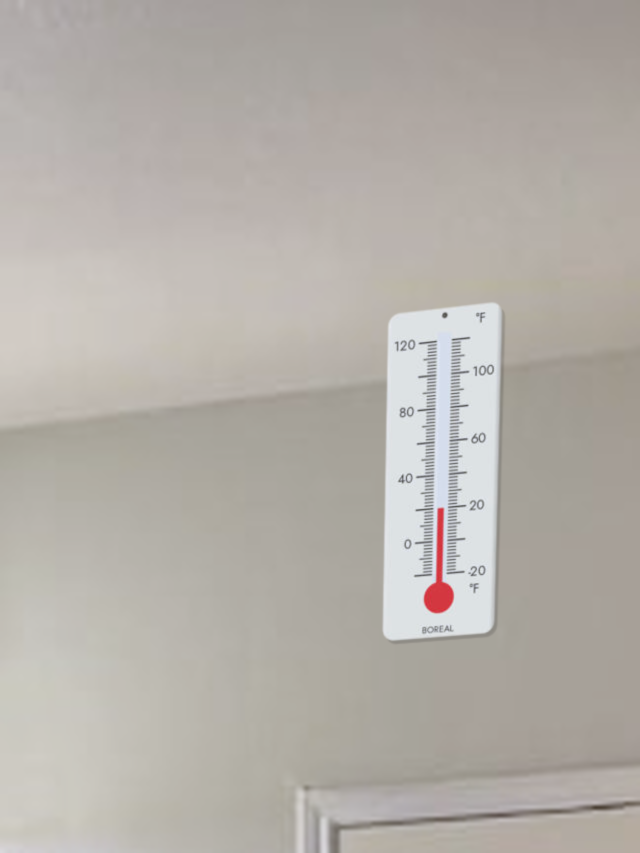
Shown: 20 °F
